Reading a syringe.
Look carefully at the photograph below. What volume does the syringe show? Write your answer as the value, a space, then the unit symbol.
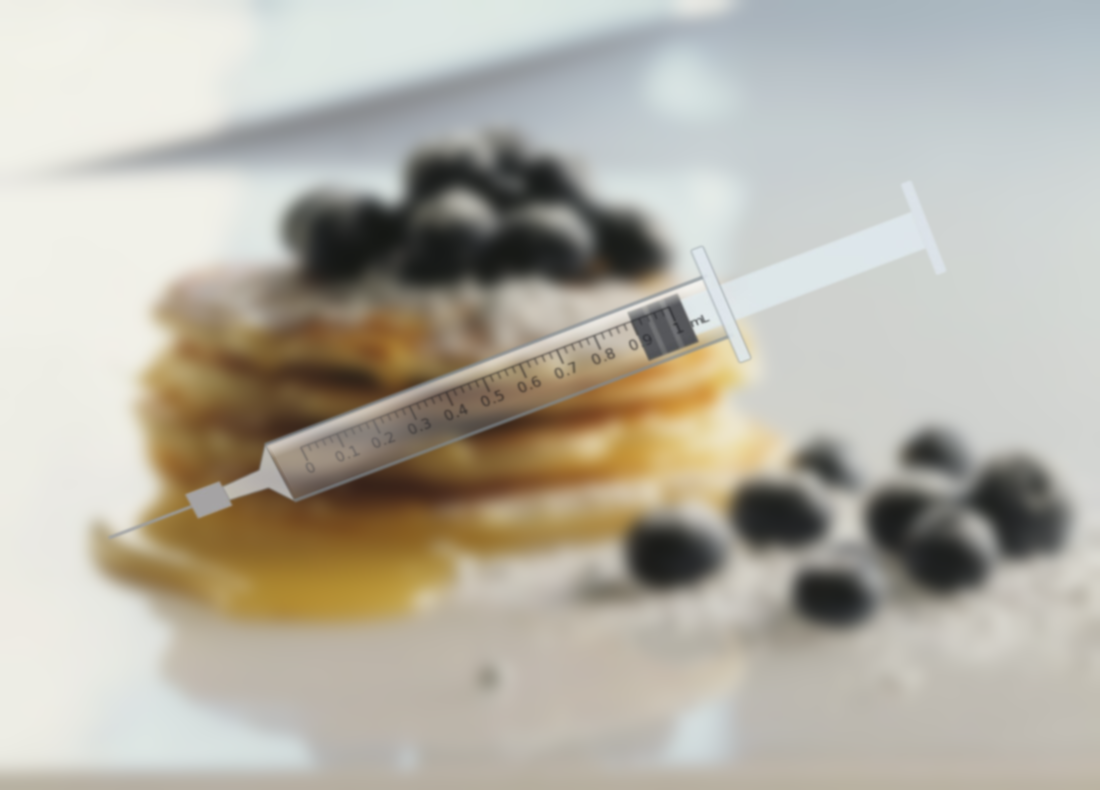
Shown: 0.9 mL
